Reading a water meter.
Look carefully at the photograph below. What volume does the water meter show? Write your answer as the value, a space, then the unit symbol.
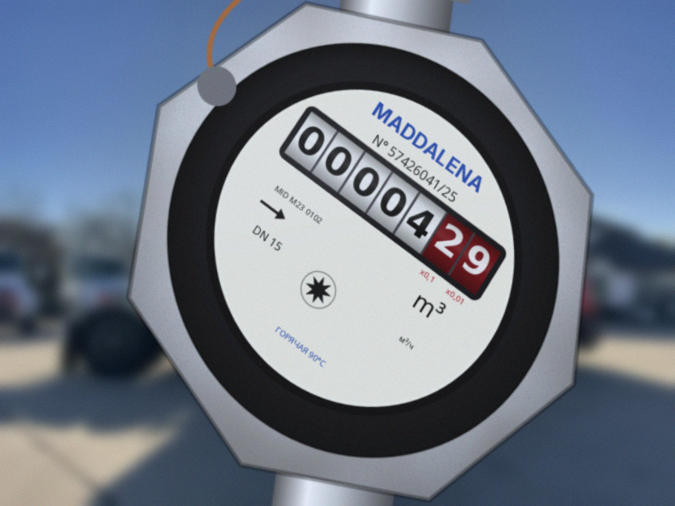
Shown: 4.29 m³
